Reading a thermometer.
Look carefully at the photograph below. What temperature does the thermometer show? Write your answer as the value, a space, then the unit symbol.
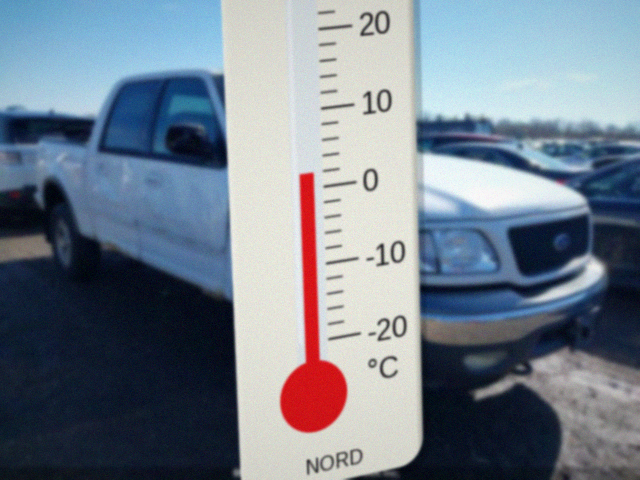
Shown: 2 °C
